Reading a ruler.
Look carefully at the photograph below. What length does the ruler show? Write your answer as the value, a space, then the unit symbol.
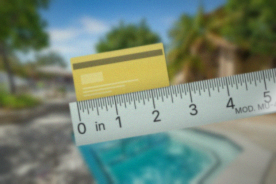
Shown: 2.5 in
